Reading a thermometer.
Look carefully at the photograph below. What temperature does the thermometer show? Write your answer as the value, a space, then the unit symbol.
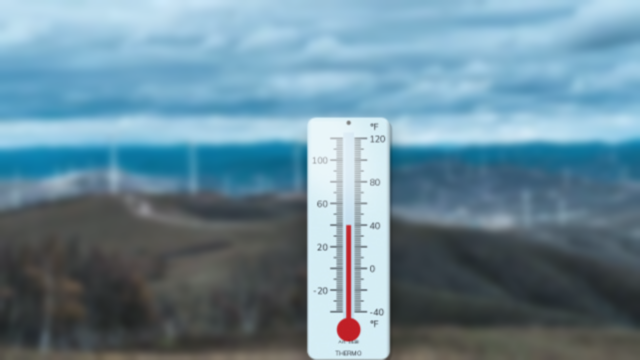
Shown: 40 °F
